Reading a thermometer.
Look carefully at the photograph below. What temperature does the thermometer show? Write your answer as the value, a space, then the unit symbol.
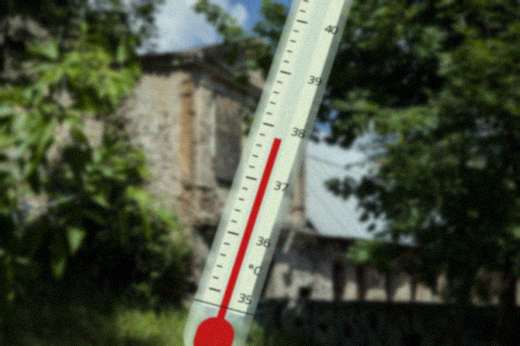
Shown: 37.8 °C
